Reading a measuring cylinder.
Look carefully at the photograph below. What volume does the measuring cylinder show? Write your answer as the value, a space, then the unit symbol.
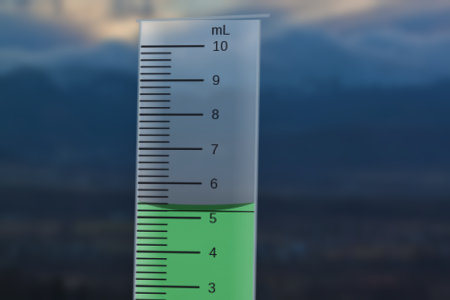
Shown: 5.2 mL
